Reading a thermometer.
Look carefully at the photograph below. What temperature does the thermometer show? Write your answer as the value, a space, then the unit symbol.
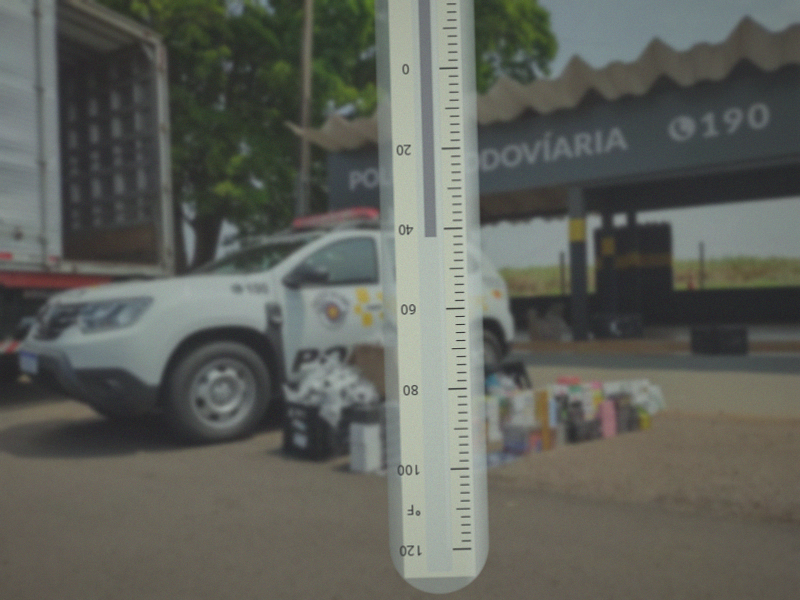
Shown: 42 °F
